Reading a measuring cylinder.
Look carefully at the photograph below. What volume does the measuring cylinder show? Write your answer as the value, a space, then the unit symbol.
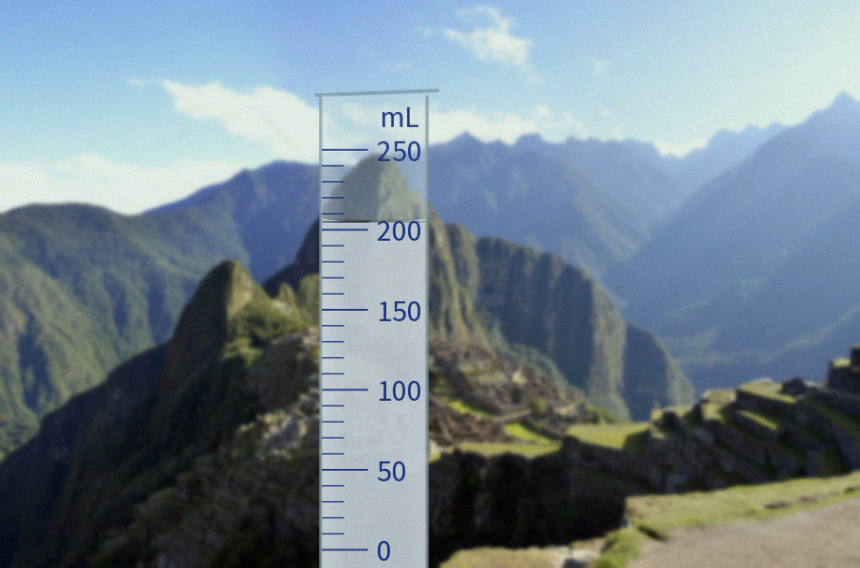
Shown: 205 mL
